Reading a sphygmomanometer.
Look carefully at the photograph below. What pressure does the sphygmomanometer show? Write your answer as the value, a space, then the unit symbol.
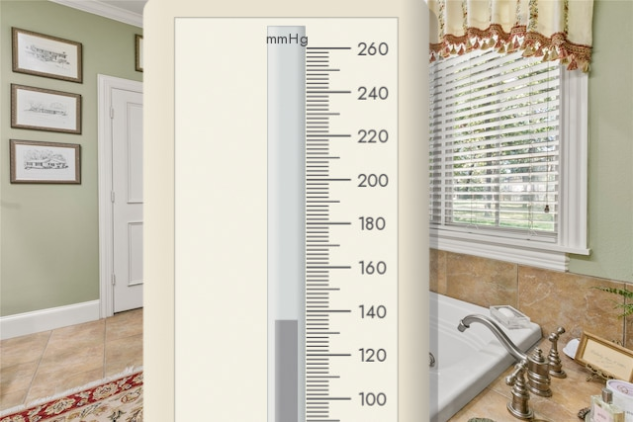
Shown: 136 mmHg
